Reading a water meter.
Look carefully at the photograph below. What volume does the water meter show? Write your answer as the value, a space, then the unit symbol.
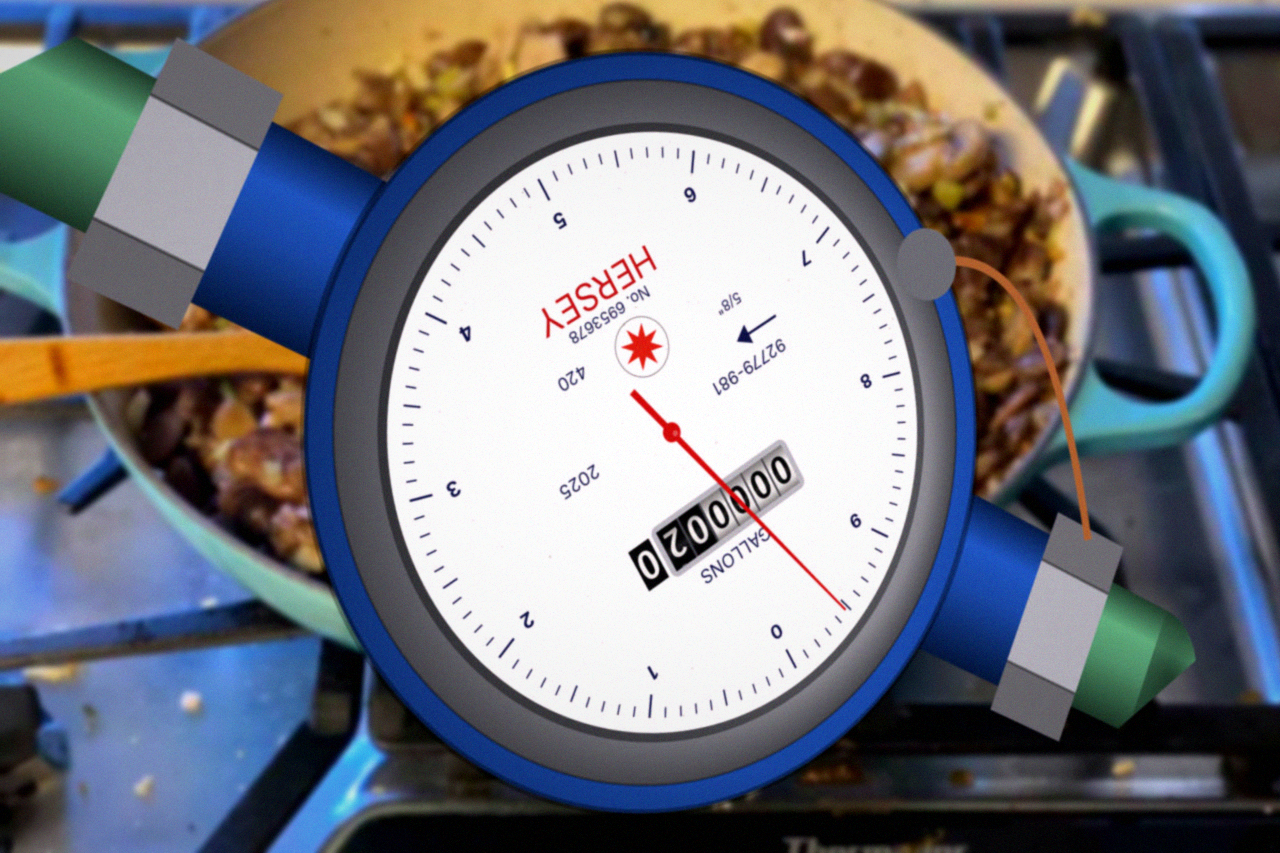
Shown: 19.5 gal
